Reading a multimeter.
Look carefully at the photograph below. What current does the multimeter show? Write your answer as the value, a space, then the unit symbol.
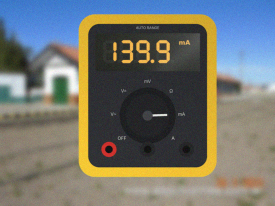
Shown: 139.9 mA
